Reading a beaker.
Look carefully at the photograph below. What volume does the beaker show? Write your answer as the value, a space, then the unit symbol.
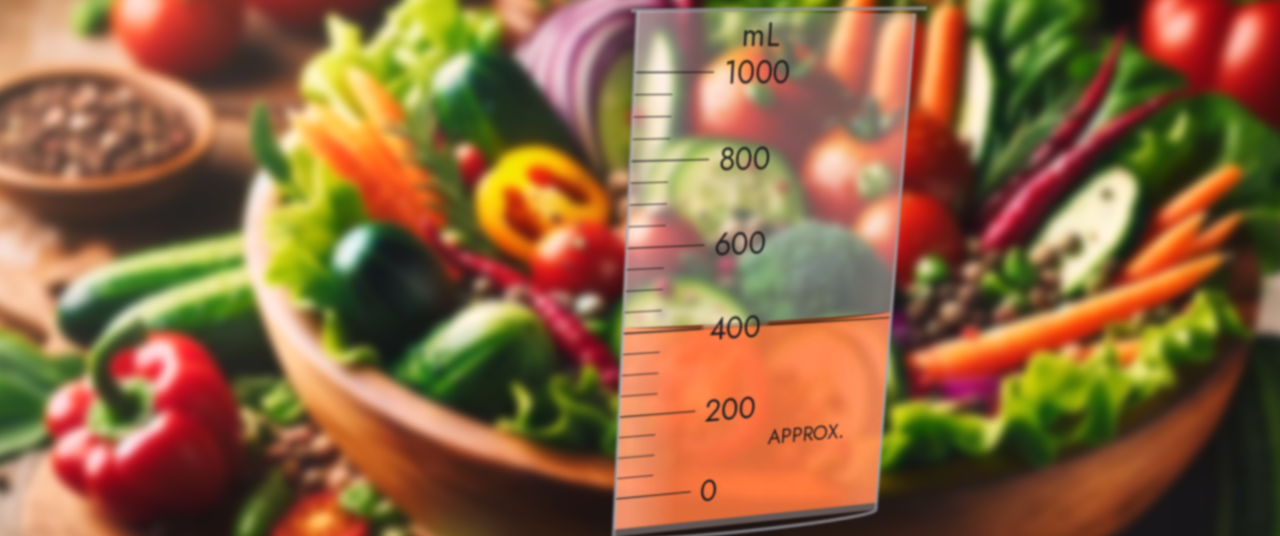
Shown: 400 mL
